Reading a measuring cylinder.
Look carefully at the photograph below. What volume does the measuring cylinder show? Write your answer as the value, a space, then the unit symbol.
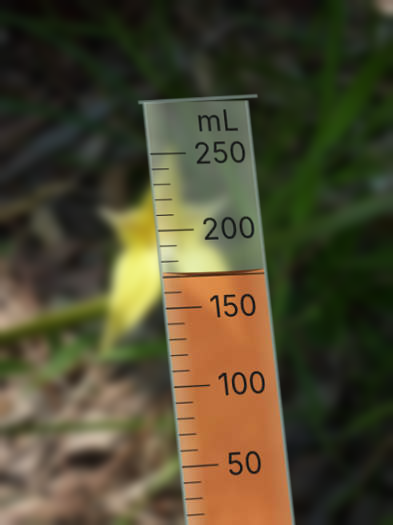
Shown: 170 mL
